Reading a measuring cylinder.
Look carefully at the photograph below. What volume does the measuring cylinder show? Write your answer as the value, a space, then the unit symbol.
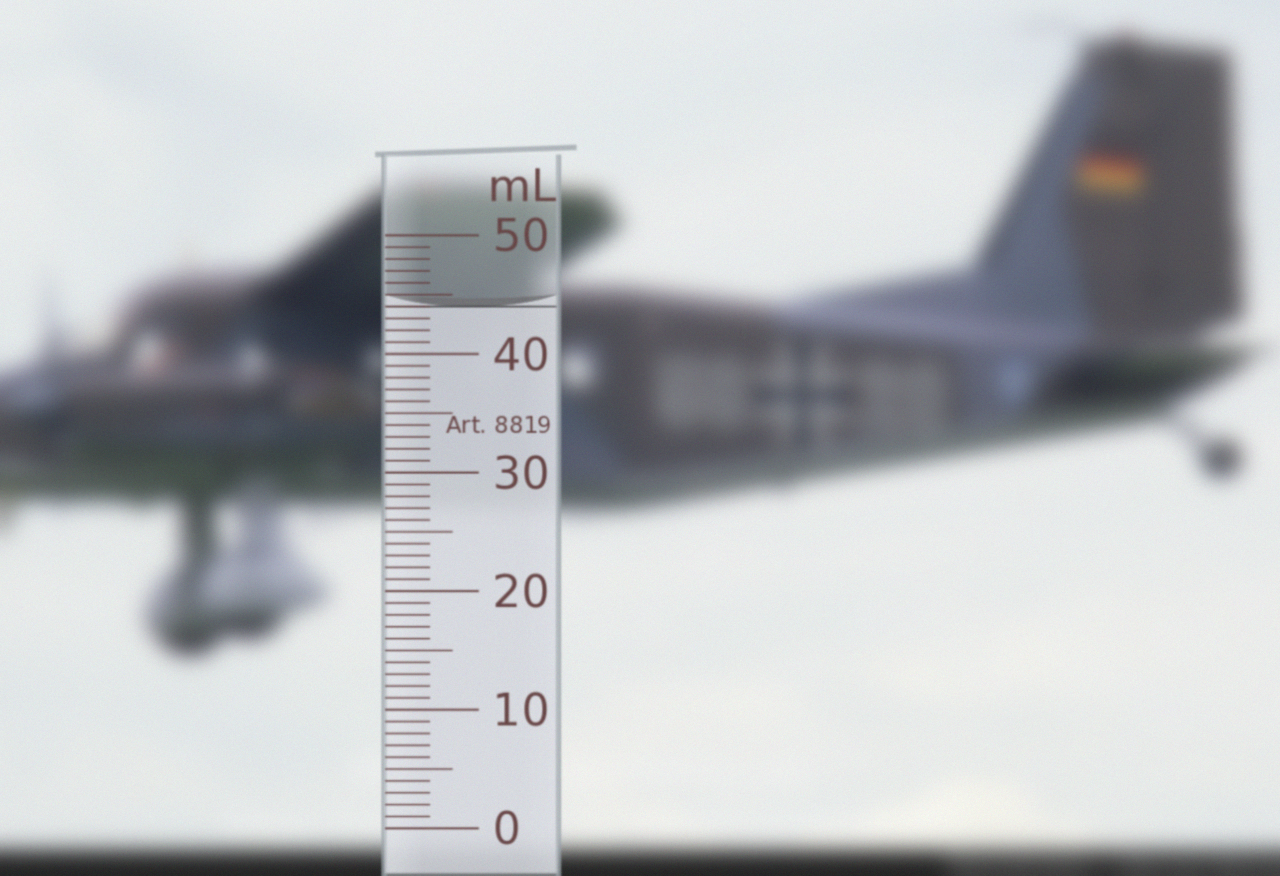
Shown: 44 mL
